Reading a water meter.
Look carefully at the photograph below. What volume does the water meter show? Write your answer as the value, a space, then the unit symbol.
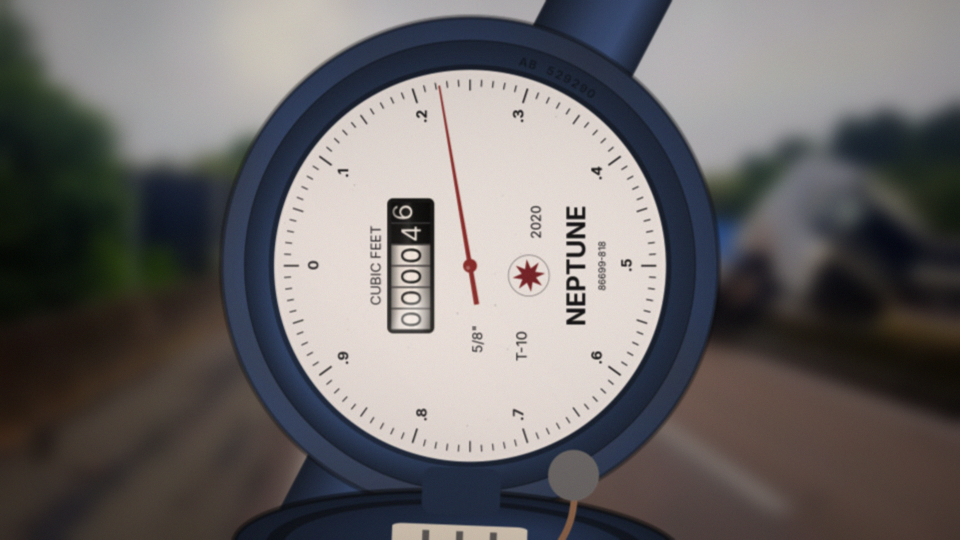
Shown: 46.22 ft³
